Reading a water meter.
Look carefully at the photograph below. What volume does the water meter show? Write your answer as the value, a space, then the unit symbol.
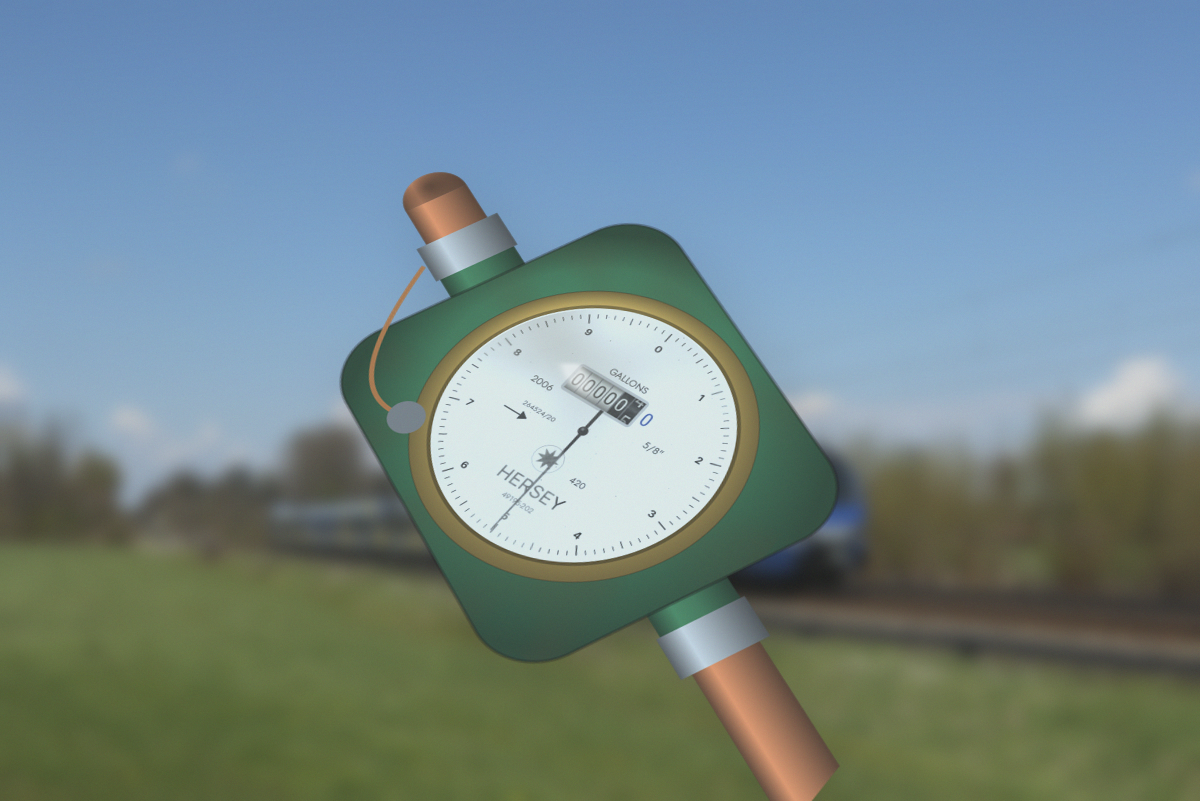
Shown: 45.0 gal
